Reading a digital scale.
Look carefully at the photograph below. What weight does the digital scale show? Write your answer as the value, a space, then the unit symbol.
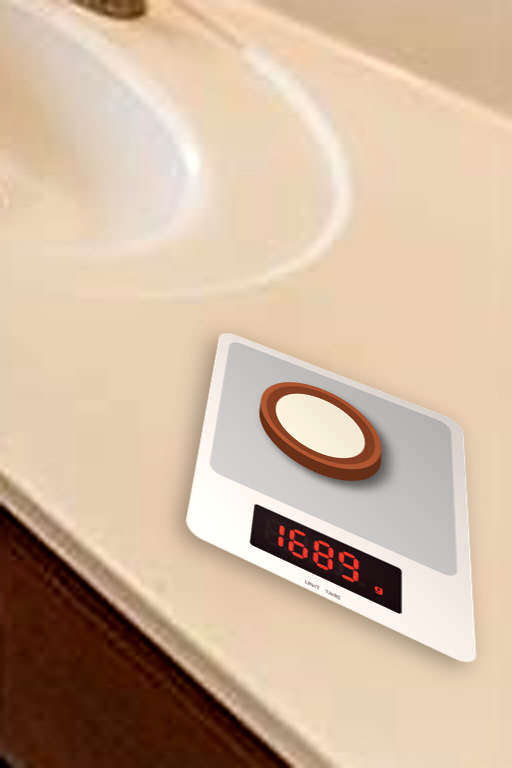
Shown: 1689 g
